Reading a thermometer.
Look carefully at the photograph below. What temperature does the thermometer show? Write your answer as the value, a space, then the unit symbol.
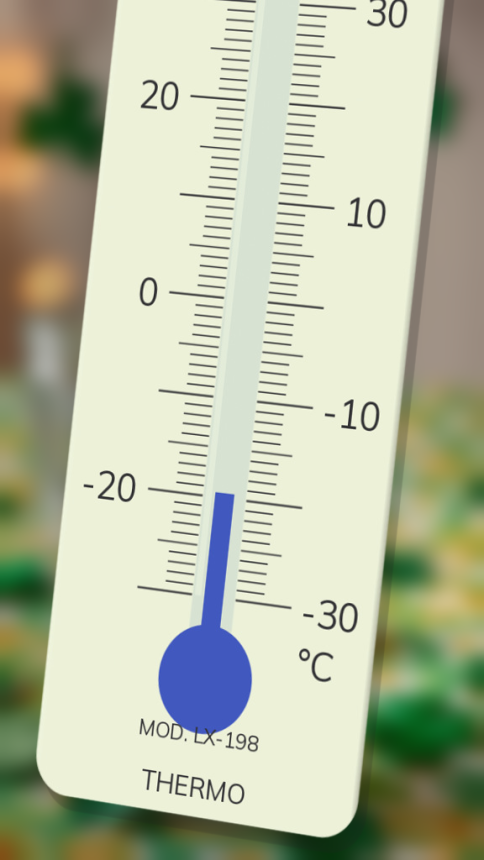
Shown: -19.5 °C
